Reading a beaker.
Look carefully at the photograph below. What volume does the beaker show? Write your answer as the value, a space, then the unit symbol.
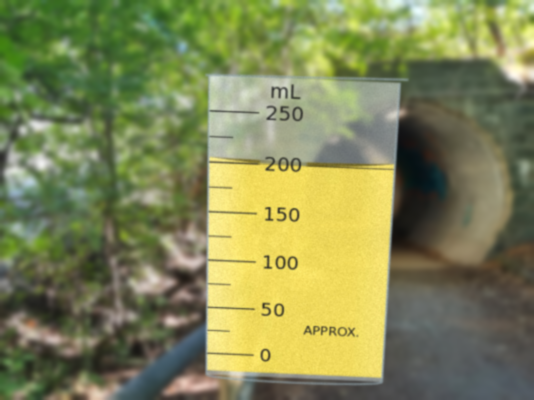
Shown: 200 mL
